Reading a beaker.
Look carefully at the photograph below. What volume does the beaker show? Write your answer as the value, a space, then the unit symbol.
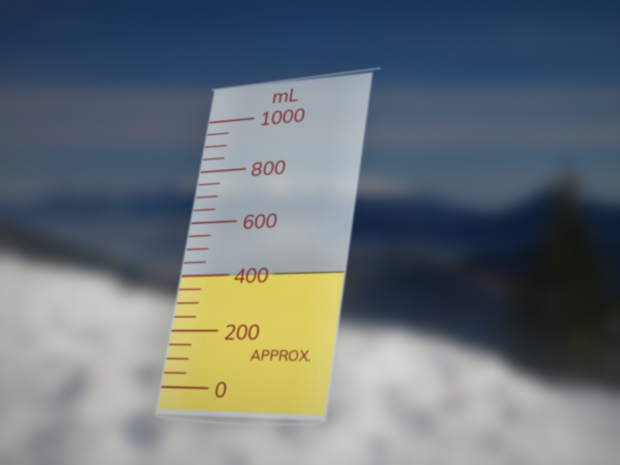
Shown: 400 mL
